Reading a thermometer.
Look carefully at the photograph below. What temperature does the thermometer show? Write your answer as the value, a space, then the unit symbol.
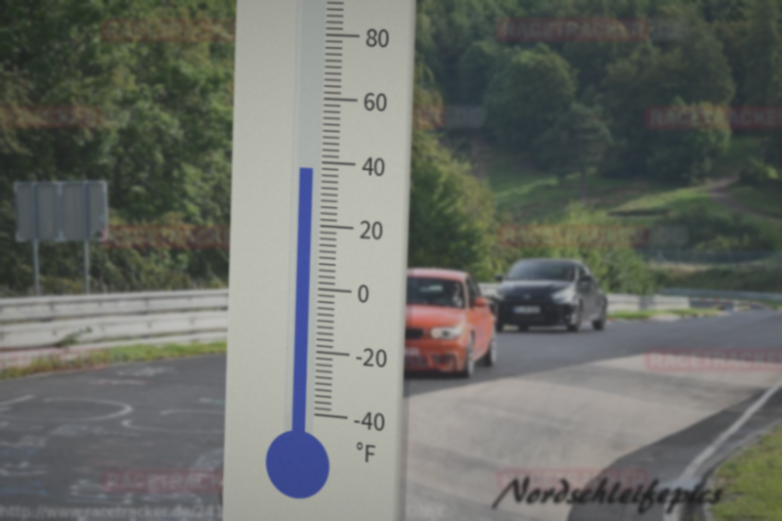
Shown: 38 °F
